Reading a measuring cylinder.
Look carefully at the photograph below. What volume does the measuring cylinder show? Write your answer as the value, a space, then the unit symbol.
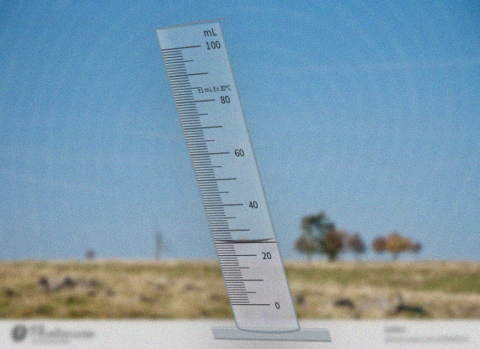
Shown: 25 mL
